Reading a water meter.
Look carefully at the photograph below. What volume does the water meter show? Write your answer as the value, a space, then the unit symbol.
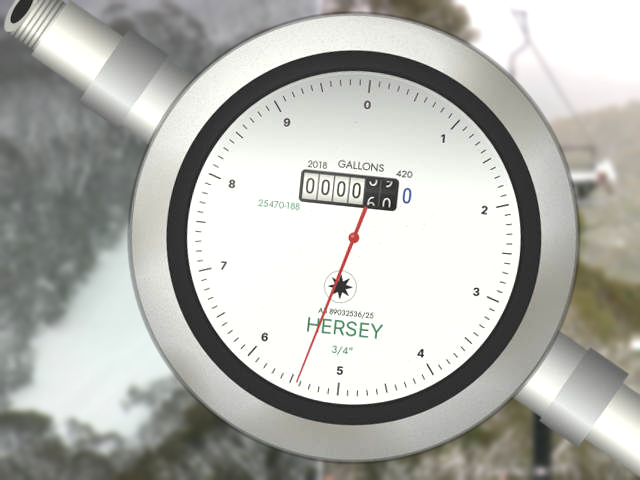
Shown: 595.4 gal
